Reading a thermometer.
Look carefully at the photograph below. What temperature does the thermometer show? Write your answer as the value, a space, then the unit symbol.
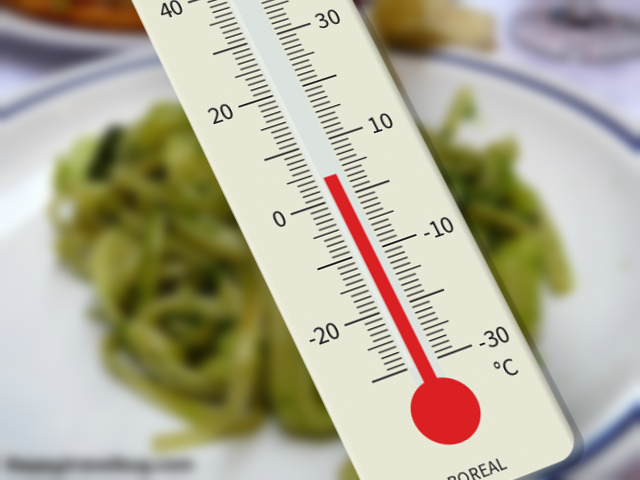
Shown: 4 °C
